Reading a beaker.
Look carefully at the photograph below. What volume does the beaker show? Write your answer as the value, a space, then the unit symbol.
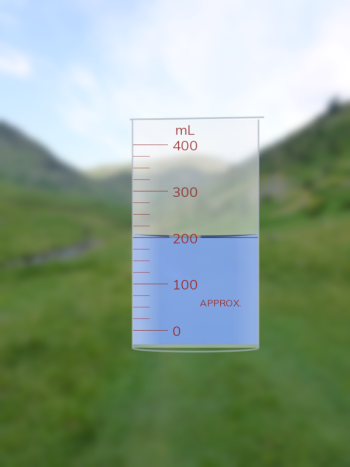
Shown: 200 mL
